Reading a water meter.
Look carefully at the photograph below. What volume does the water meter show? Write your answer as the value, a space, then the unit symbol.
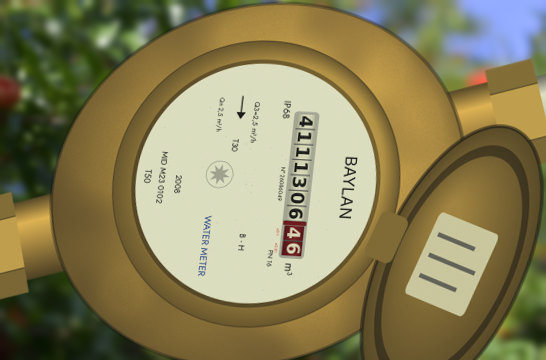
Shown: 4111306.46 m³
